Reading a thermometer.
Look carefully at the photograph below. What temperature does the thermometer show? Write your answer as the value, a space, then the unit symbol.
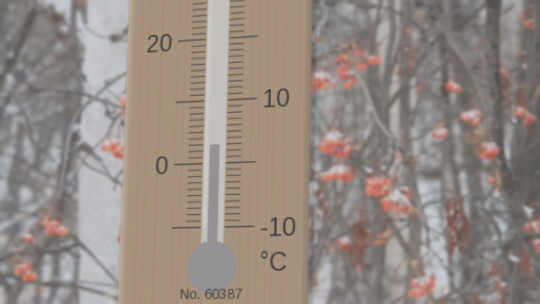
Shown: 3 °C
